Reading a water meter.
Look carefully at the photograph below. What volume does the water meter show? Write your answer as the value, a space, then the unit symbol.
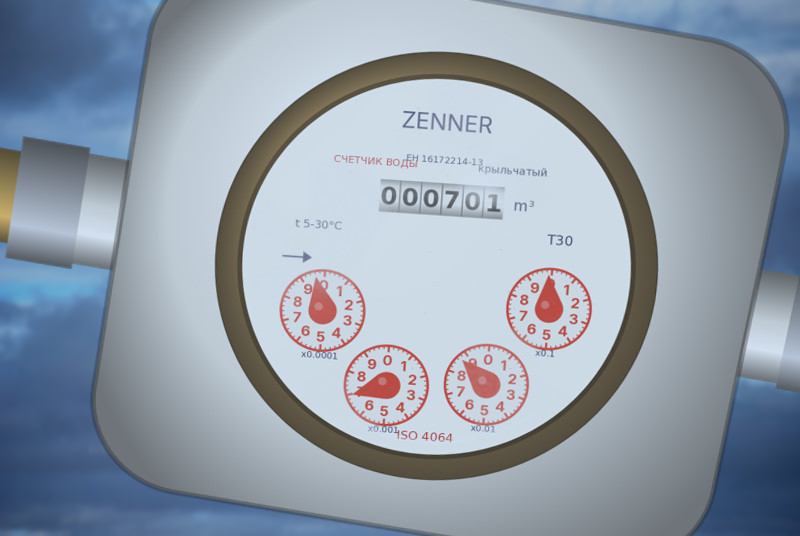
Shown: 700.9869 m³
